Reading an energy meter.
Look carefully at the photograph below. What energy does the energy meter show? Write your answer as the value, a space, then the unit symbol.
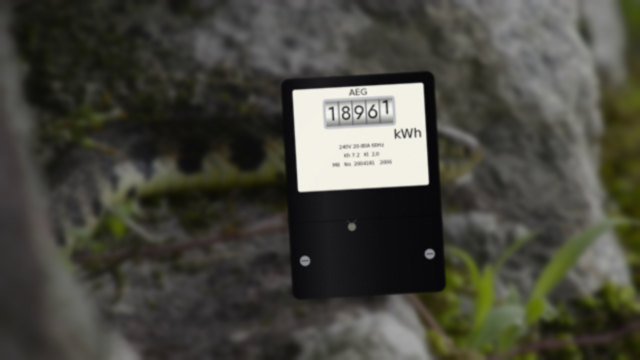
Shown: 18961 kWh
